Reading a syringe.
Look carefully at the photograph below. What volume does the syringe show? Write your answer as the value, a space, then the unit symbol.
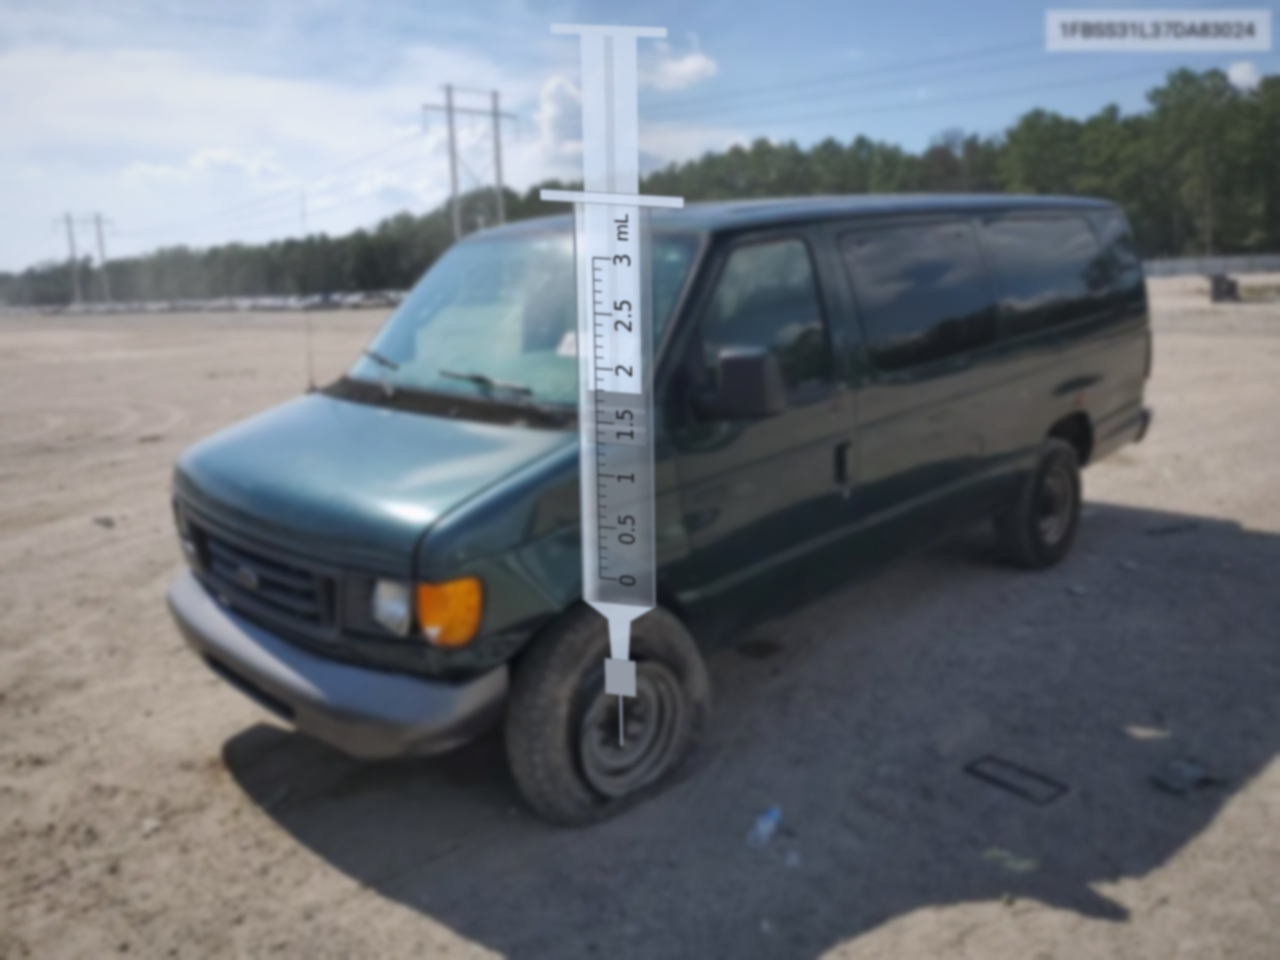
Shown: 1.3 mL
